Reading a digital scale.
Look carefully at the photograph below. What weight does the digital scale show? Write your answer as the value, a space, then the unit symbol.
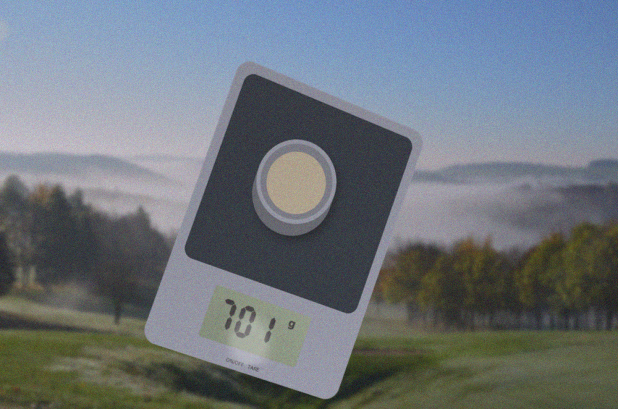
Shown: 701 g
